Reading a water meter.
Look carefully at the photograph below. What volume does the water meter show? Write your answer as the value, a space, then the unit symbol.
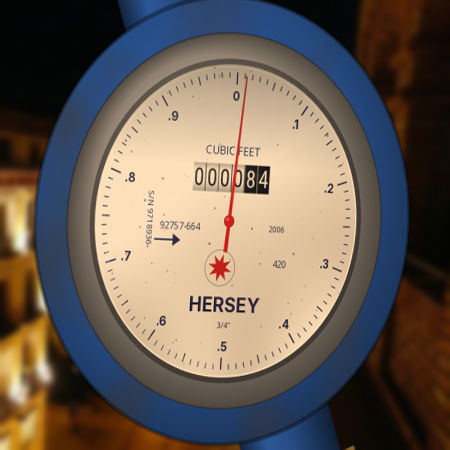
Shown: 84.01 ft³
